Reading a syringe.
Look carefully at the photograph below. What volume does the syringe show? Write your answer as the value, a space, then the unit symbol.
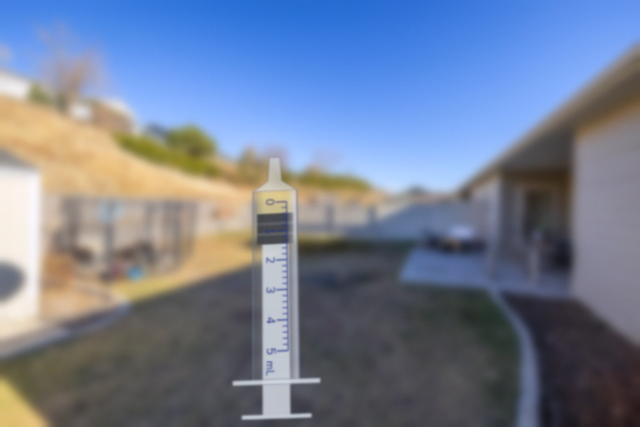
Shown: 0.4 mL
